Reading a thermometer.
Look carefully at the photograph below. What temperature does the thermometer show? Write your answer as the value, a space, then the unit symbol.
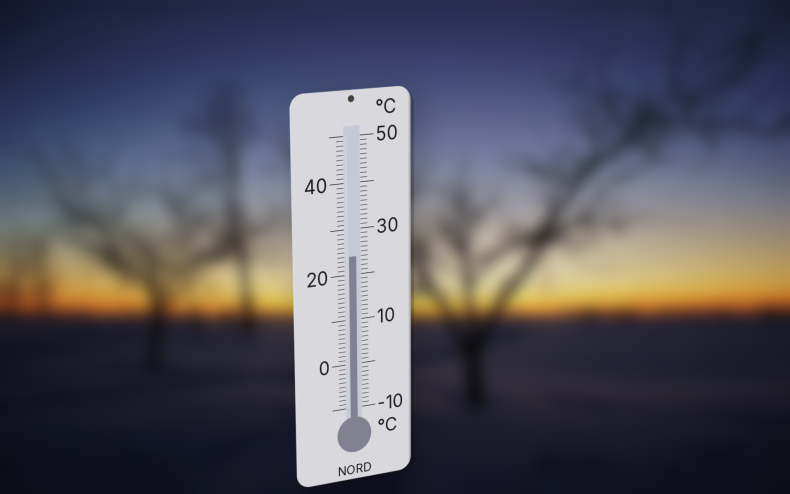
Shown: 24 °C
